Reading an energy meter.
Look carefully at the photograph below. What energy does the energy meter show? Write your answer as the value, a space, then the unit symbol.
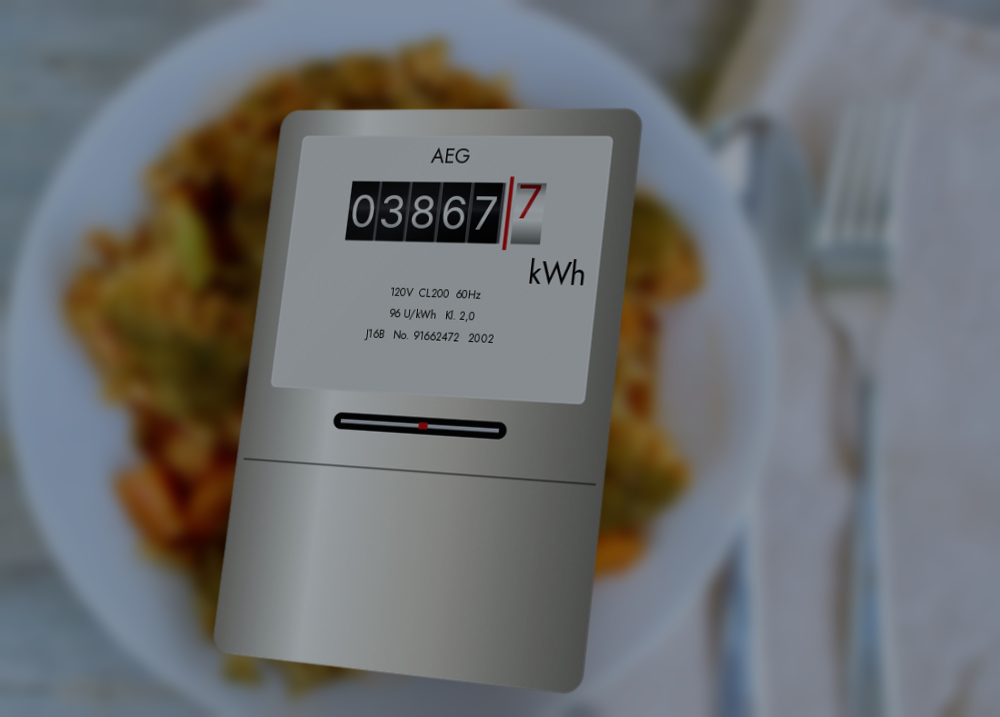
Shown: 3867.7 kWh
